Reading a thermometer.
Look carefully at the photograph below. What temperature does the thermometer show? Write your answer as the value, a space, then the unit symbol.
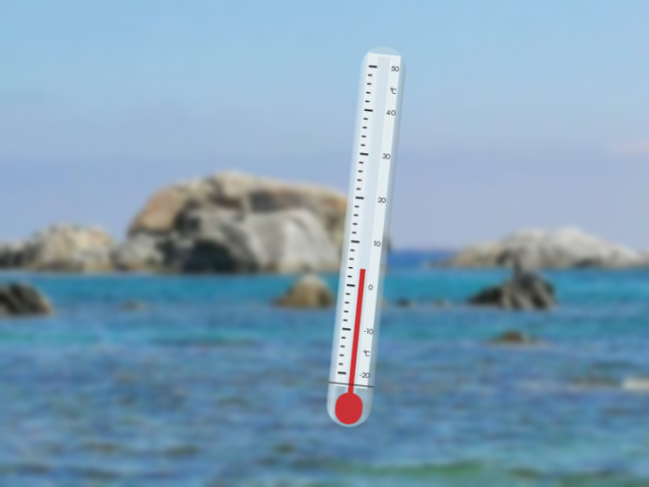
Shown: 4 °C
